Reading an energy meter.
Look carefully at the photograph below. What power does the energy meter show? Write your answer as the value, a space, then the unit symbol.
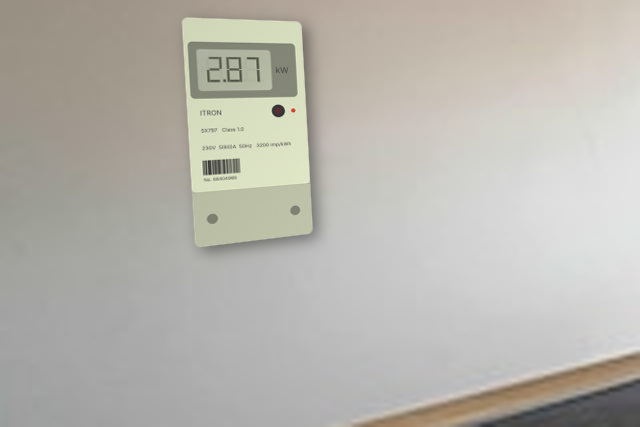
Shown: 2.87 kW
